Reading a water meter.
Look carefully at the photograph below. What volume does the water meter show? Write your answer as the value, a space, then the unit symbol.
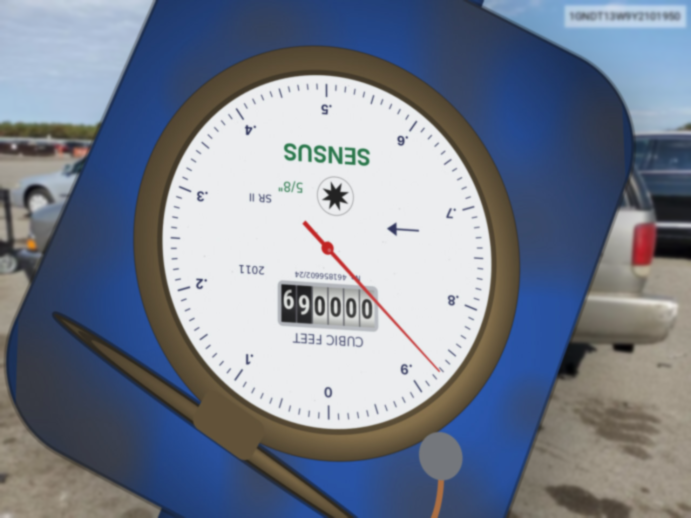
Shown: 68.87 ft³
